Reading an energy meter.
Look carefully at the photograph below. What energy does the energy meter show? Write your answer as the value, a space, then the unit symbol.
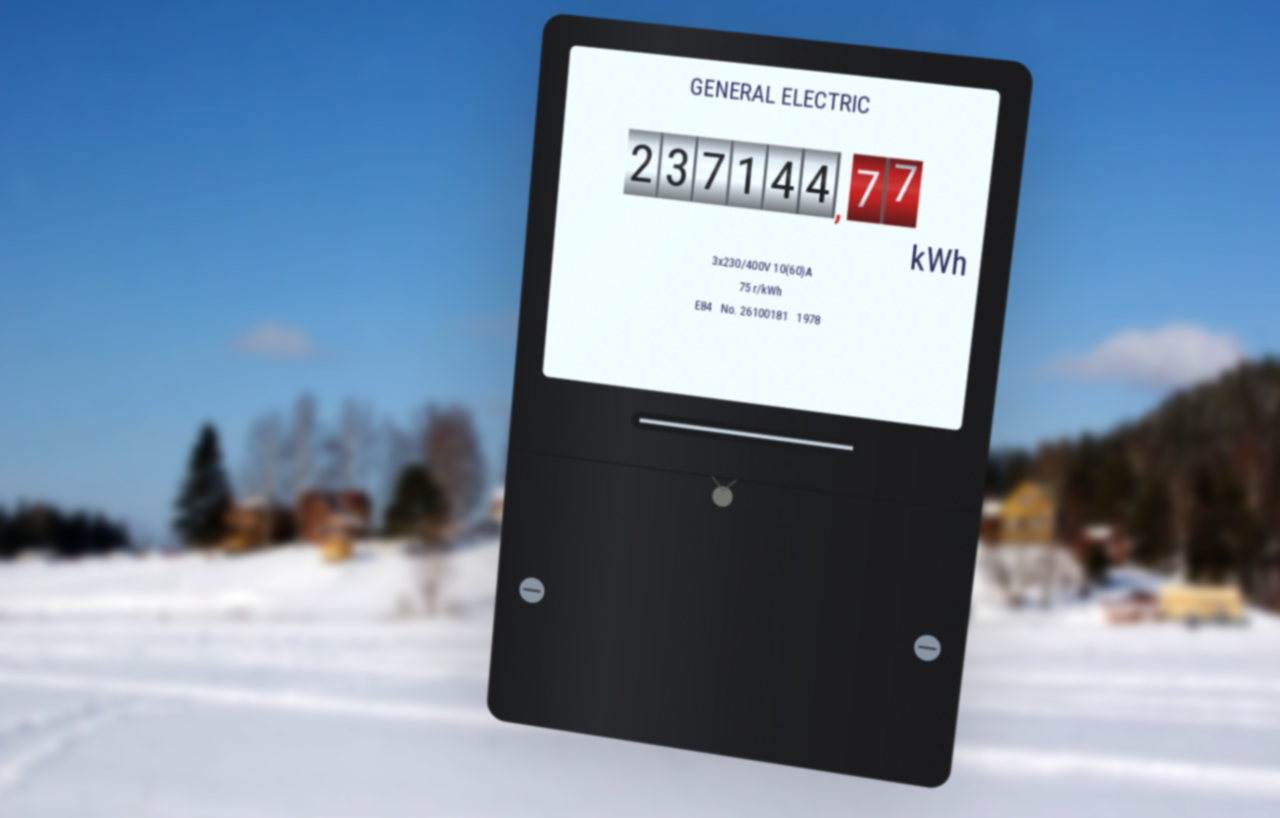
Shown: 237144.77 kWh
